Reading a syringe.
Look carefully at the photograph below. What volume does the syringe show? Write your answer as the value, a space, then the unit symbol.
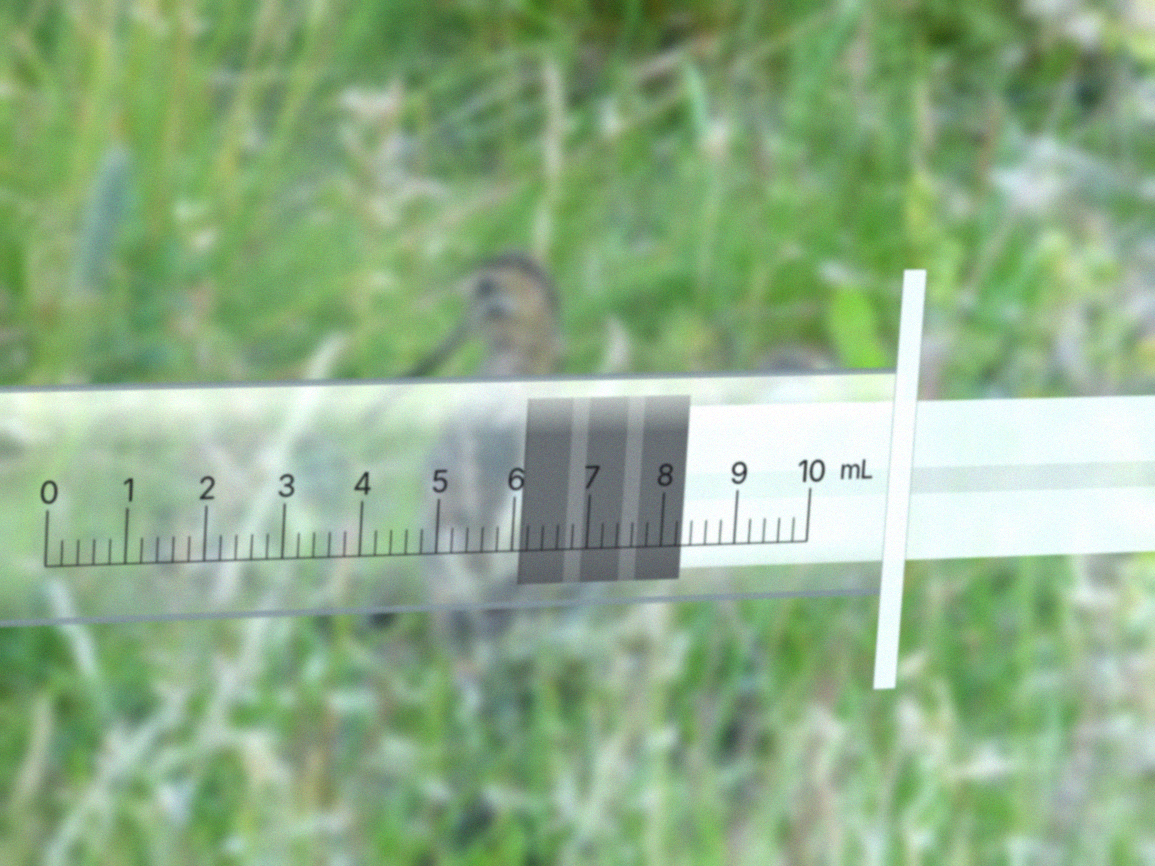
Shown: 6.1 mL
